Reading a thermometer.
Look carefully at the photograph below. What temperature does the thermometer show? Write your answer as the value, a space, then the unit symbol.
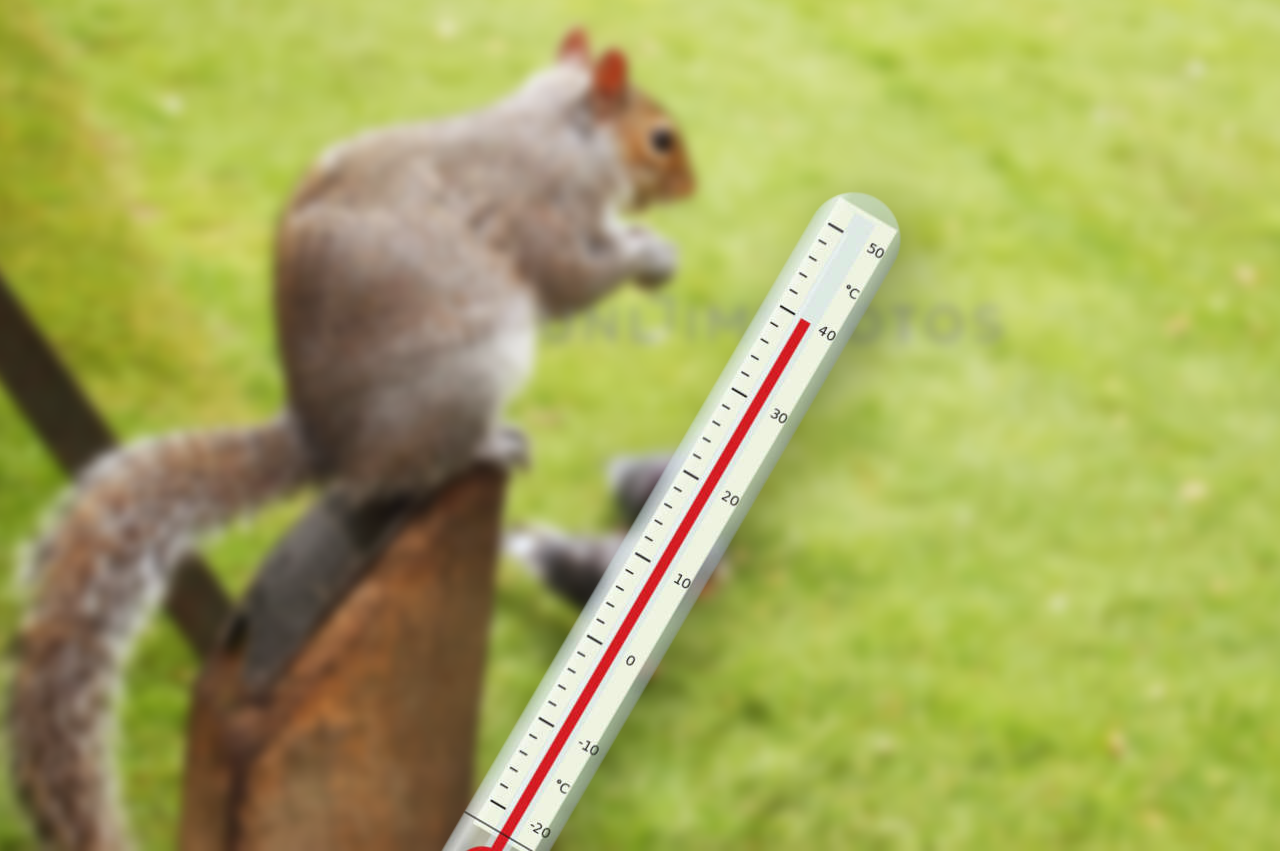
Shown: 40 °C
